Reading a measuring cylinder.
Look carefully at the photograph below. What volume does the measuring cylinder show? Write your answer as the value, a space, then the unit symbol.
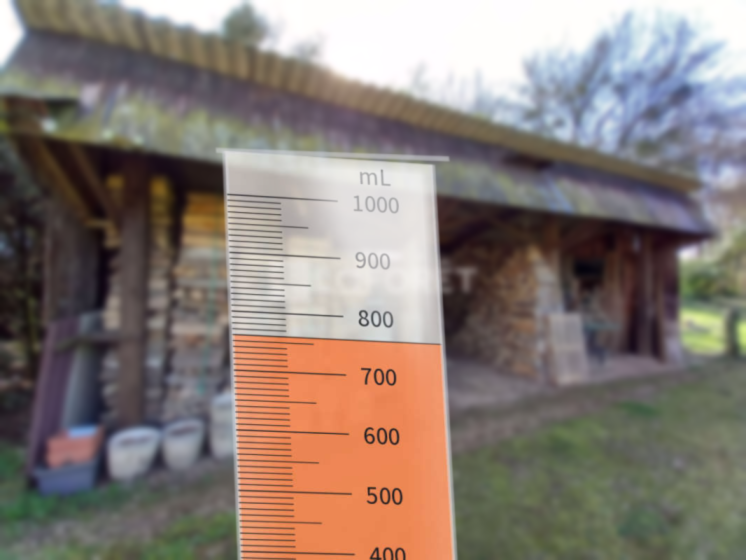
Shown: 760 mL
